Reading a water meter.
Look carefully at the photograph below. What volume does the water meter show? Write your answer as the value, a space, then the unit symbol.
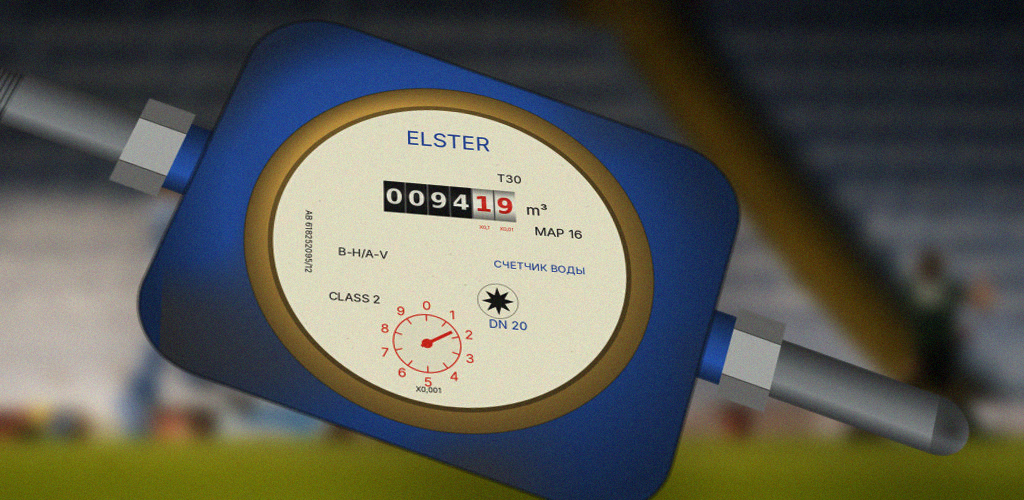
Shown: 94.191 m³
